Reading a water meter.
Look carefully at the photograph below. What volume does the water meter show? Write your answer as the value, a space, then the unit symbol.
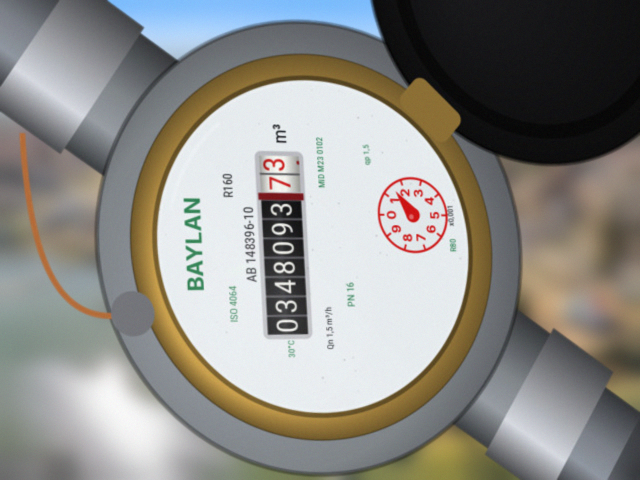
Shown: 348093.731 m³
